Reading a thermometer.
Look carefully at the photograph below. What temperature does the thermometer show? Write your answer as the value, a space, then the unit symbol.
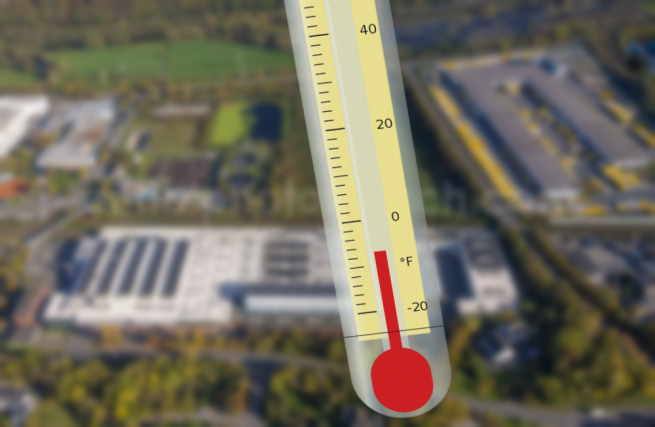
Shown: -7 °F
